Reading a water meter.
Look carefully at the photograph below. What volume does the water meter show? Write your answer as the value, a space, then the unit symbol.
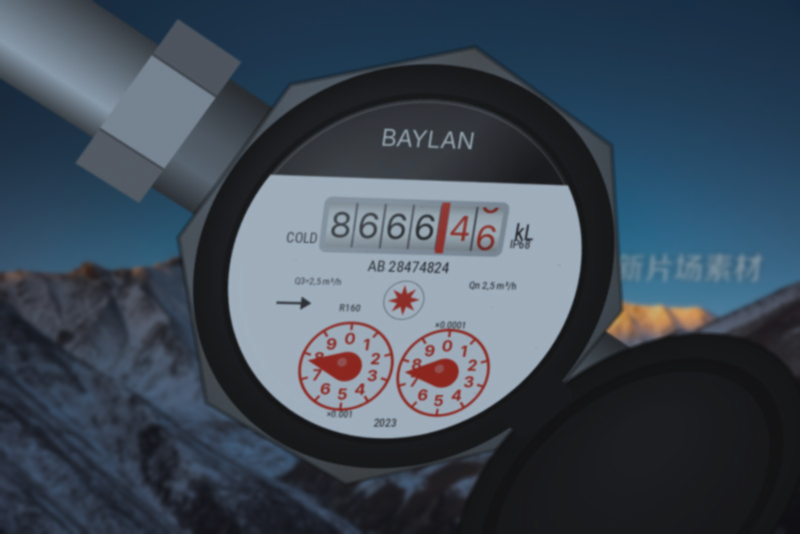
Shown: 8666.4577 kL
